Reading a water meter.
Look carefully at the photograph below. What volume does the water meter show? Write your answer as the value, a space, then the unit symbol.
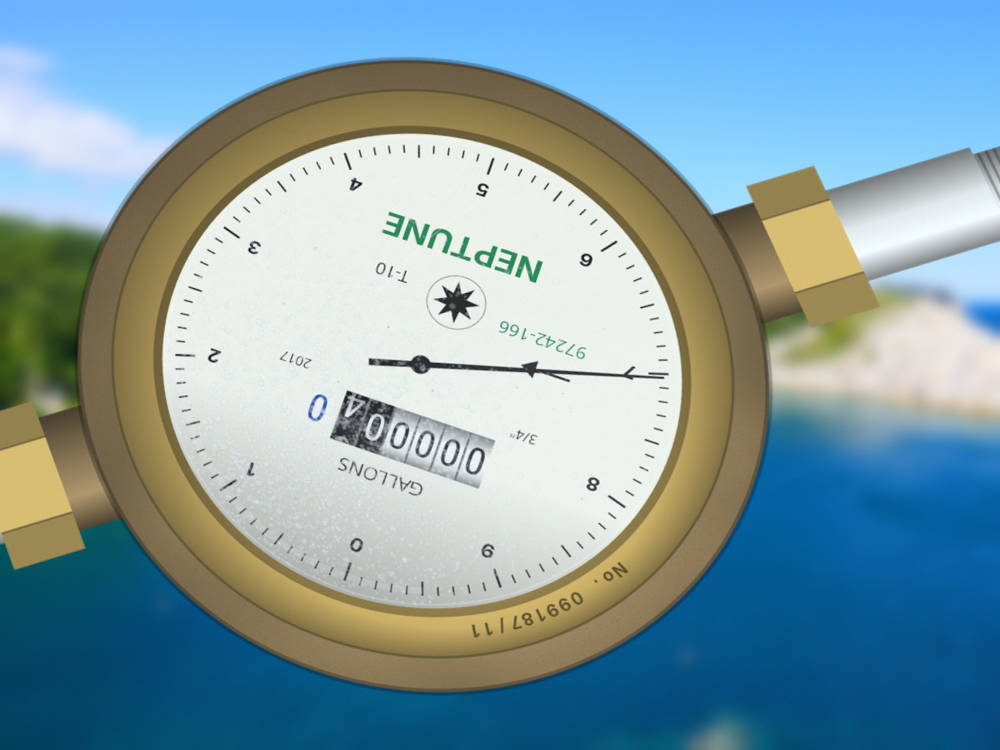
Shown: 37.0 gal
